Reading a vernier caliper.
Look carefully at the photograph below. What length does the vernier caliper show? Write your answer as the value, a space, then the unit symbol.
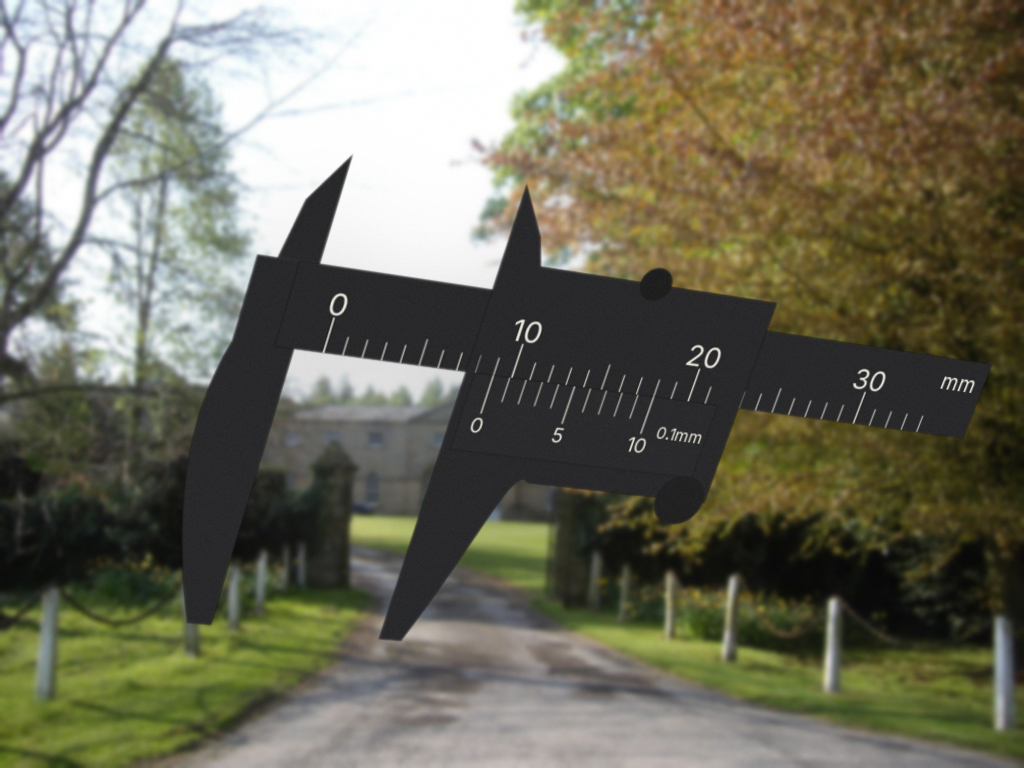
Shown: 9.0 mm
